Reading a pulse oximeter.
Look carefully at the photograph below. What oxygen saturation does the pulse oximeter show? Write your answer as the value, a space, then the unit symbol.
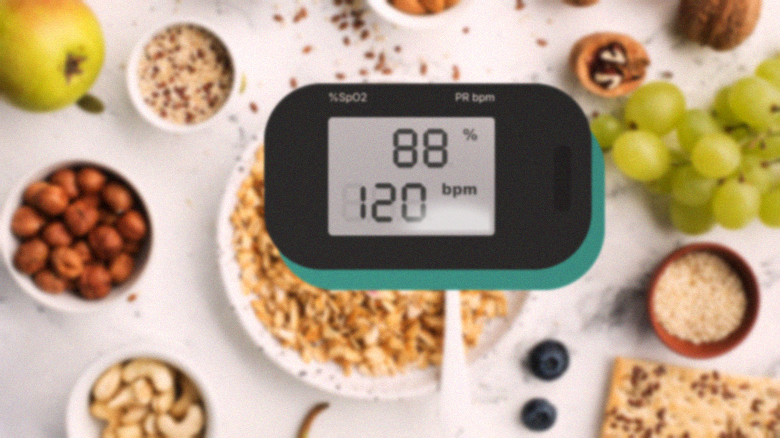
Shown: 88 %
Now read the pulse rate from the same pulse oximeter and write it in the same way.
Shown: 120 bpm
